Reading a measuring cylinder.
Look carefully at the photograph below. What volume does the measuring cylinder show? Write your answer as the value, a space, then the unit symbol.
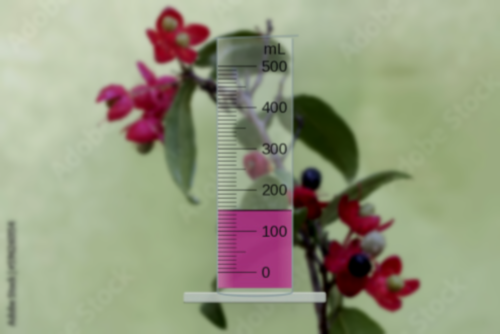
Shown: 150 mL
